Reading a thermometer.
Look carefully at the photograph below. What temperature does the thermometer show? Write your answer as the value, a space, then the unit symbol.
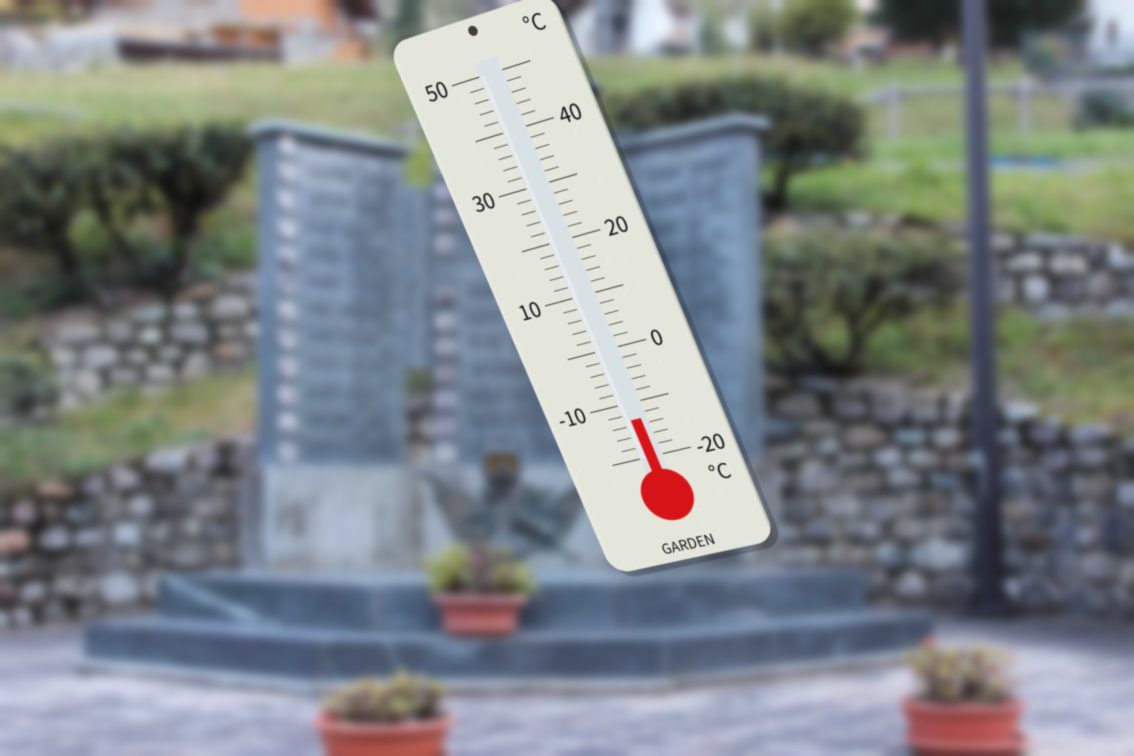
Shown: -13 °C
